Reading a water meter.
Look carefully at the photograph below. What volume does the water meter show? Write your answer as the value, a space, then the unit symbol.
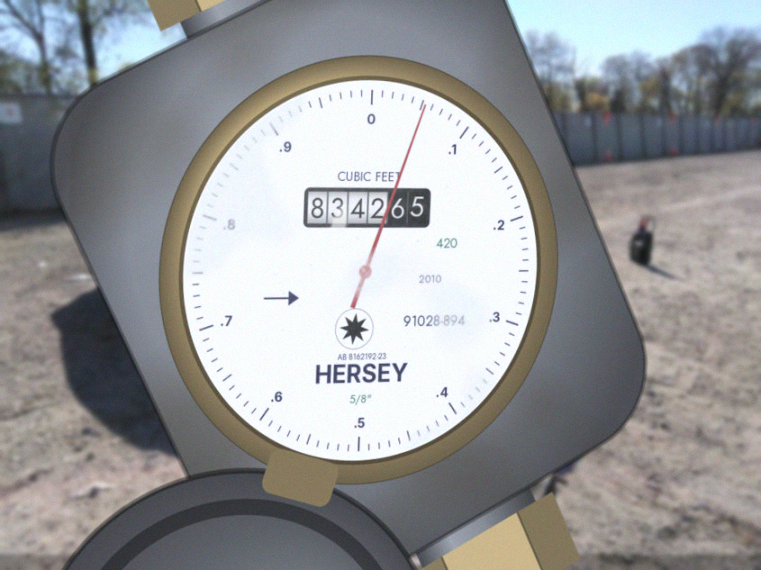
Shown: 834265.05 ft³
